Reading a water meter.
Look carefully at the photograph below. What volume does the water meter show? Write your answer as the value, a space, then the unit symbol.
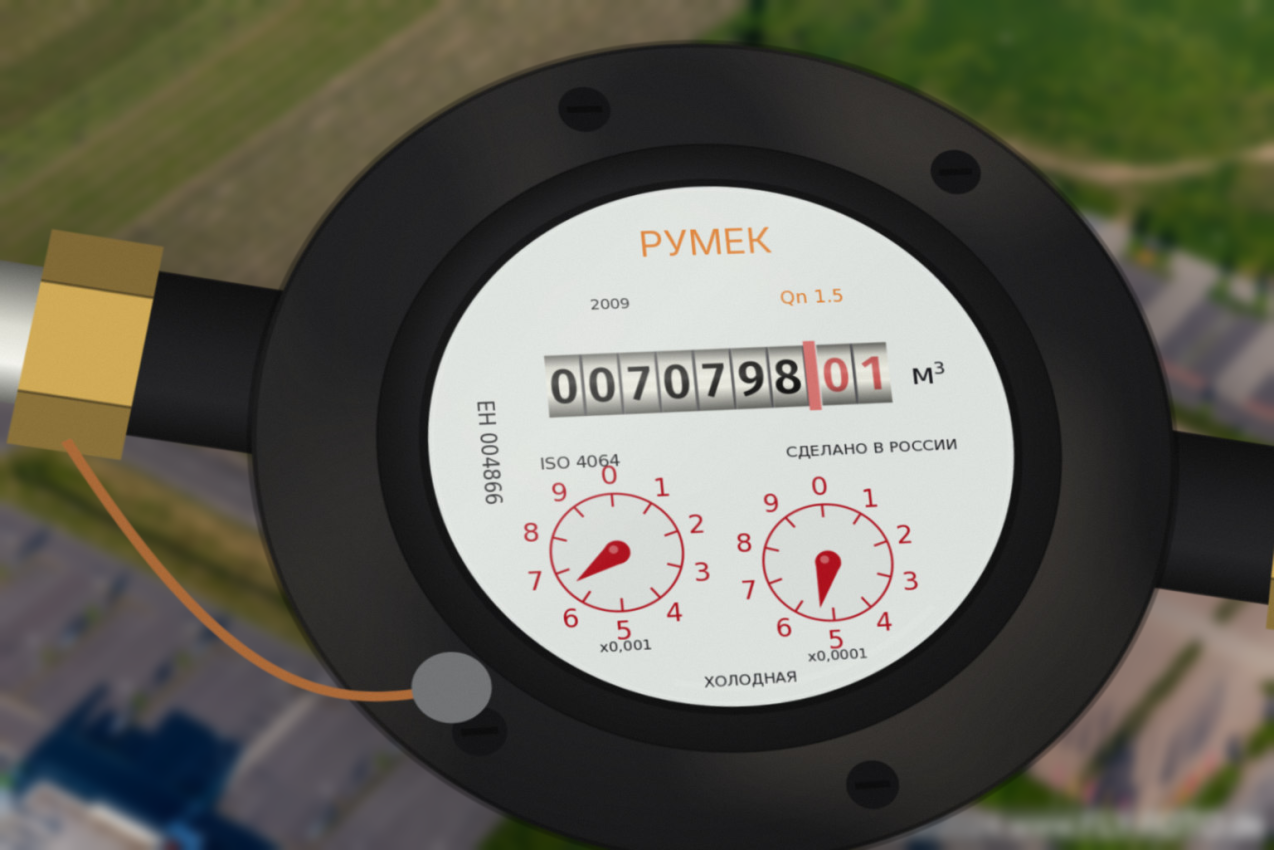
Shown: 70798.0165 m³
